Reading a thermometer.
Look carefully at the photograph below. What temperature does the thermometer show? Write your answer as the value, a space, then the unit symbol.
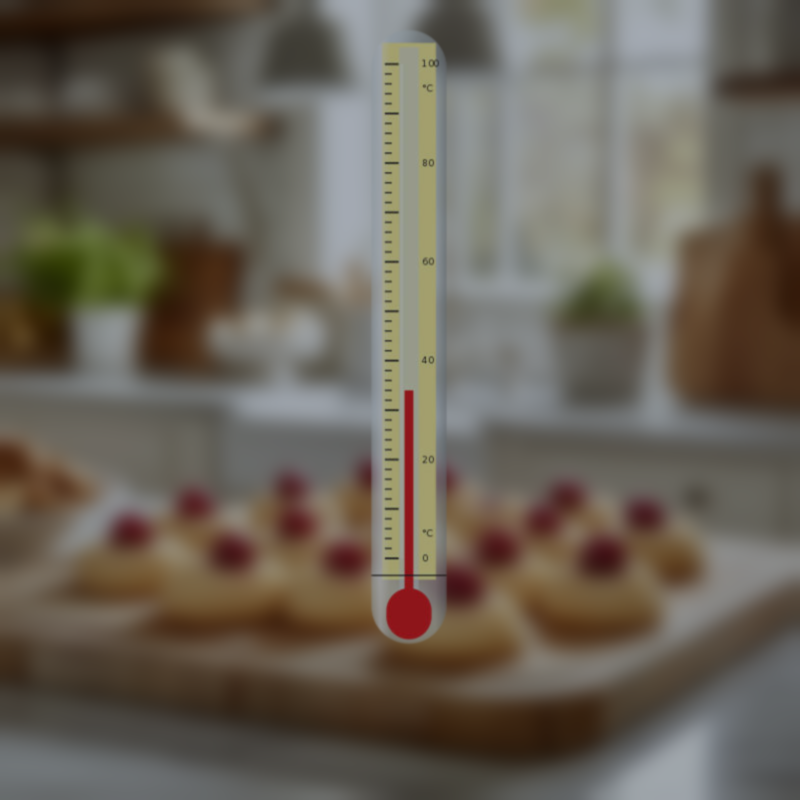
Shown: 34 °C
